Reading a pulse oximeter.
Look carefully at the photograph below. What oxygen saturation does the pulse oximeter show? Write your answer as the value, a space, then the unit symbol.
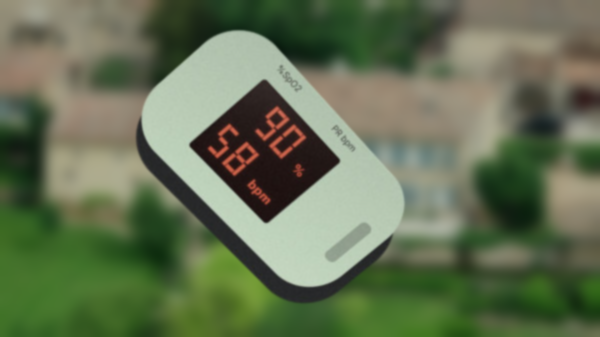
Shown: 90 %
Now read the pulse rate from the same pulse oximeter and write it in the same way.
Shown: 58 bpm
